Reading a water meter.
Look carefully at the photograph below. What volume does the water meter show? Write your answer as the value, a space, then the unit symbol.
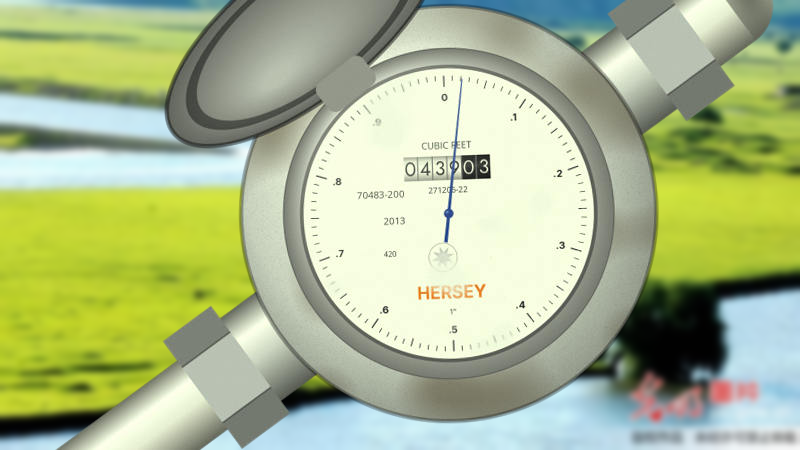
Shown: 43903.02 ft³
